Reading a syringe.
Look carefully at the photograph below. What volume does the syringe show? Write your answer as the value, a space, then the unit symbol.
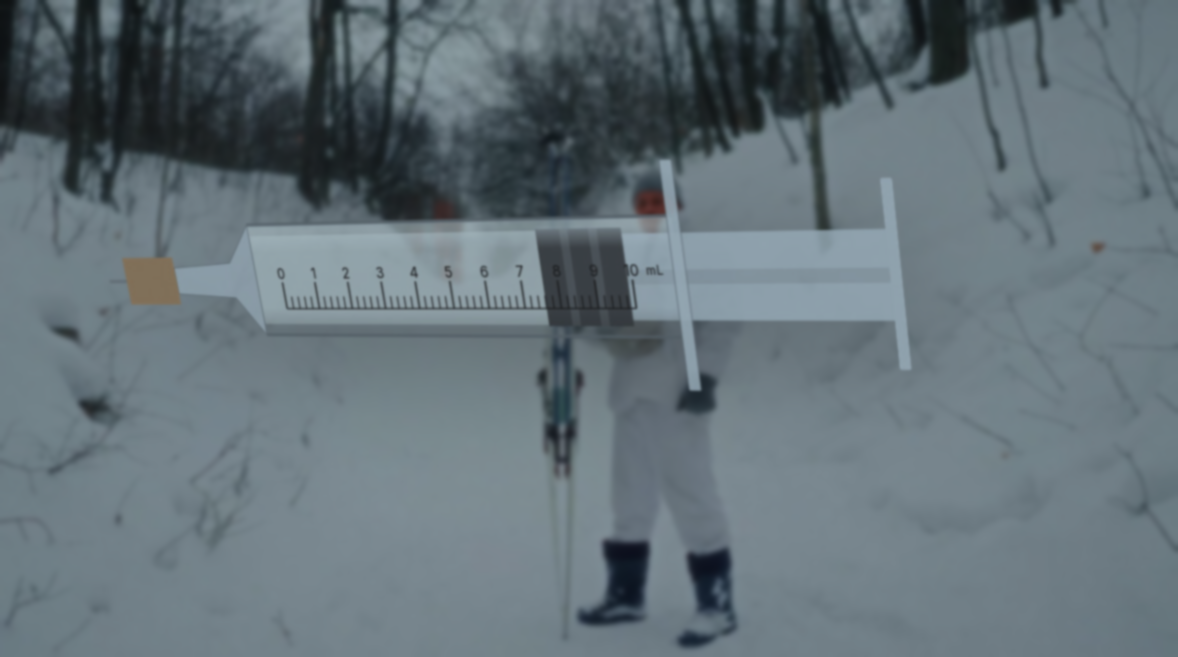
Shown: 7.6 mL
